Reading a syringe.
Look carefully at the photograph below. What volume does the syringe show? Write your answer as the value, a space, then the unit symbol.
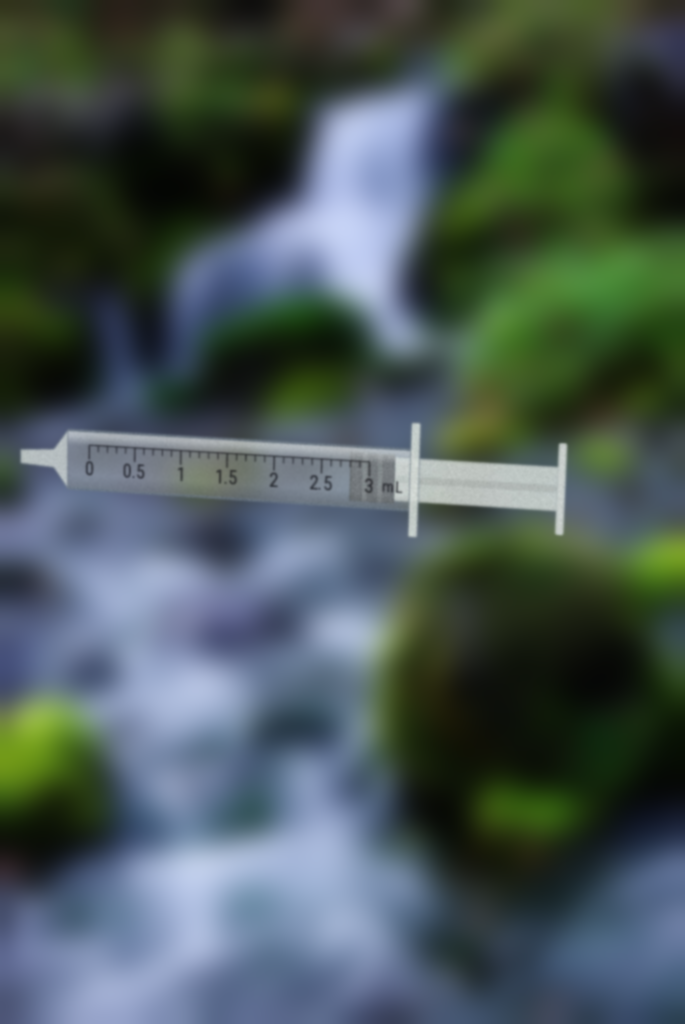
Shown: 2.8 mL
